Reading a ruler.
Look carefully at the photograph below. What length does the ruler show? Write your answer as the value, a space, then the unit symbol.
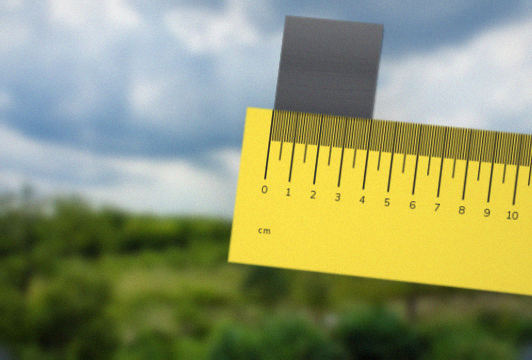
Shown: 4 cm
